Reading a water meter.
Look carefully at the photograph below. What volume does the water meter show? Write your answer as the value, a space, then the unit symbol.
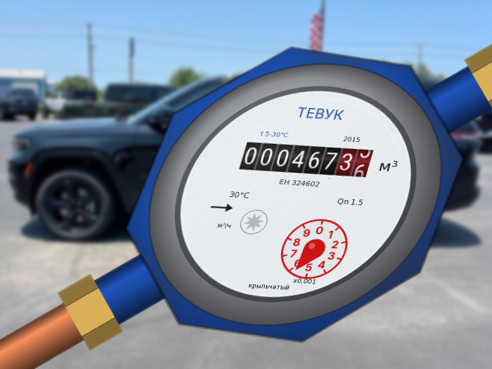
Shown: 467.355 m³
